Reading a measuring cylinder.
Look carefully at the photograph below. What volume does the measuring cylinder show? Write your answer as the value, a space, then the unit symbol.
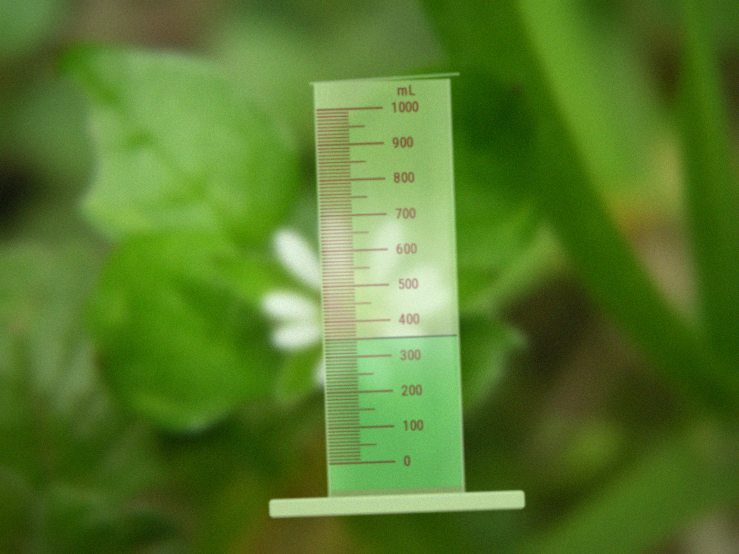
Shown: 350 mL
